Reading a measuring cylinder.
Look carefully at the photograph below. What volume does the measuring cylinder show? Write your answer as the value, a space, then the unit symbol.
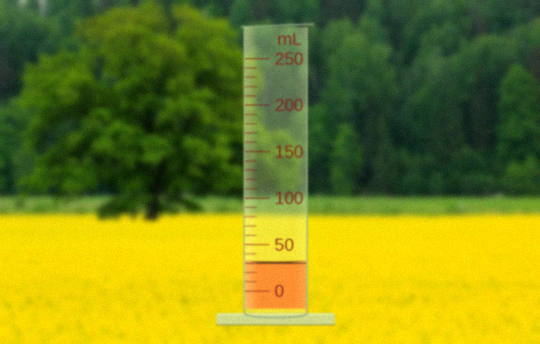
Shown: 30 mL
